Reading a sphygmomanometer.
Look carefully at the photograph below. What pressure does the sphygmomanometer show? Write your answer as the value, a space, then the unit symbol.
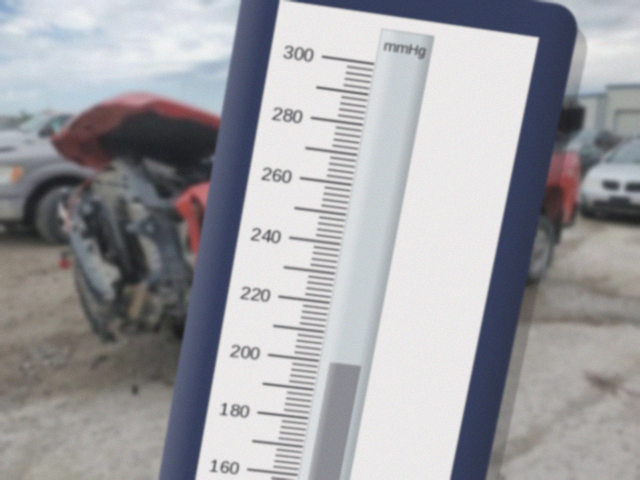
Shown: 200 mmHg
